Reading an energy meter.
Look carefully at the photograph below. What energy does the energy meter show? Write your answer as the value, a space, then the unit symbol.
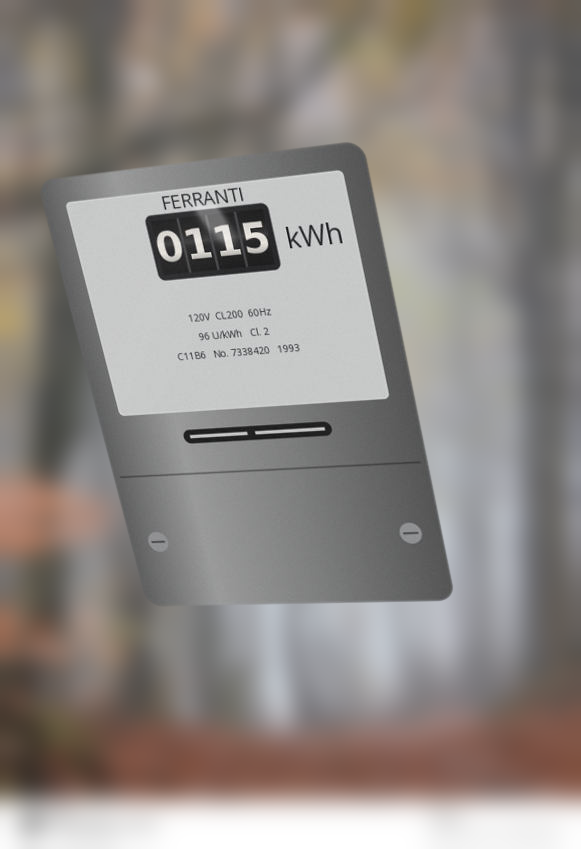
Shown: 115 kWh
